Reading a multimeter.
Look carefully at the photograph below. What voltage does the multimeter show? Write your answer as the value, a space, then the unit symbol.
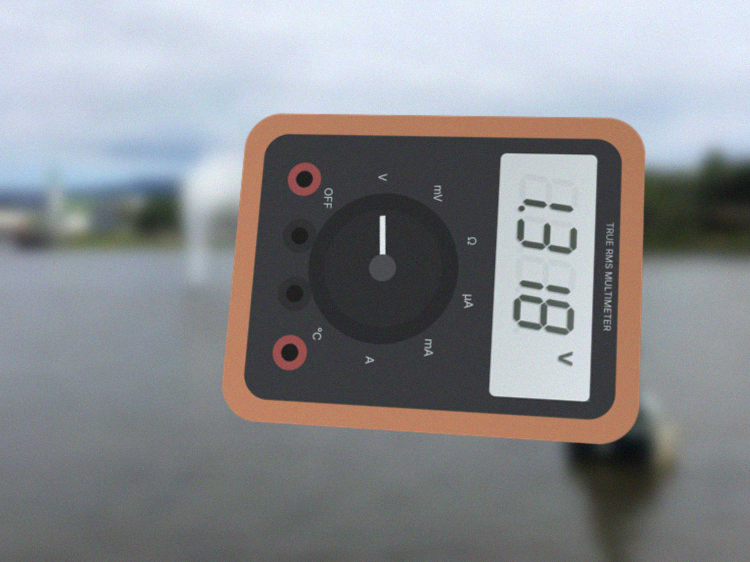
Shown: 1.318 V
